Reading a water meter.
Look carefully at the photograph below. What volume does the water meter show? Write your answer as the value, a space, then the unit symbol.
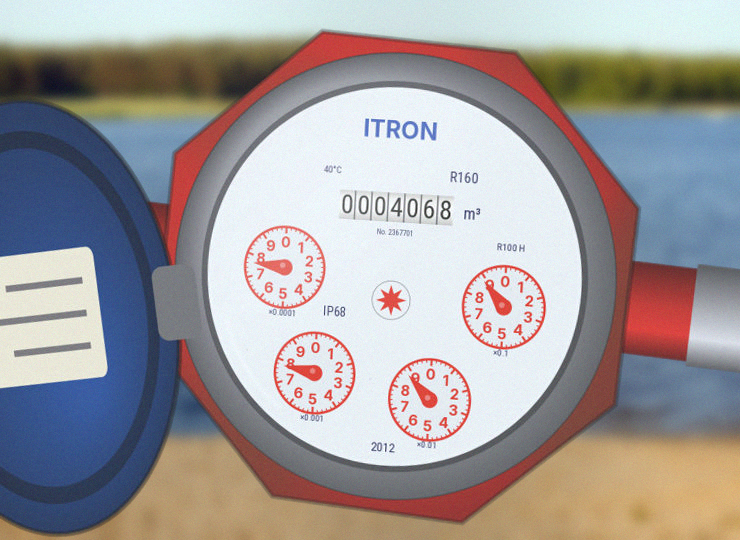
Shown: 4068.8877 m³
